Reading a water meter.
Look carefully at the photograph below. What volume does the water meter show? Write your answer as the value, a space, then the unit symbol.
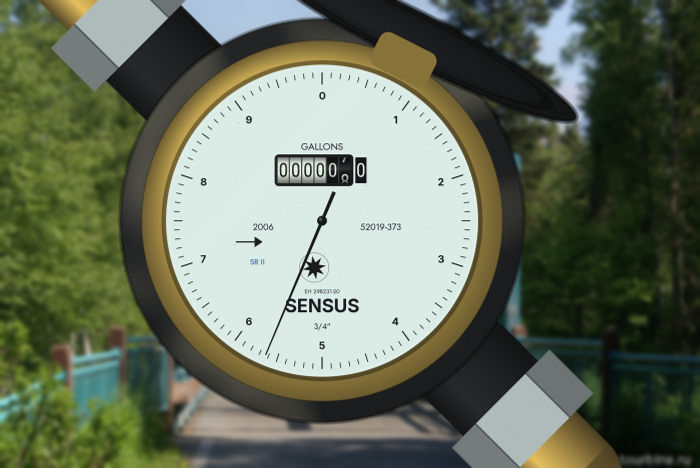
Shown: 75.6 gal
